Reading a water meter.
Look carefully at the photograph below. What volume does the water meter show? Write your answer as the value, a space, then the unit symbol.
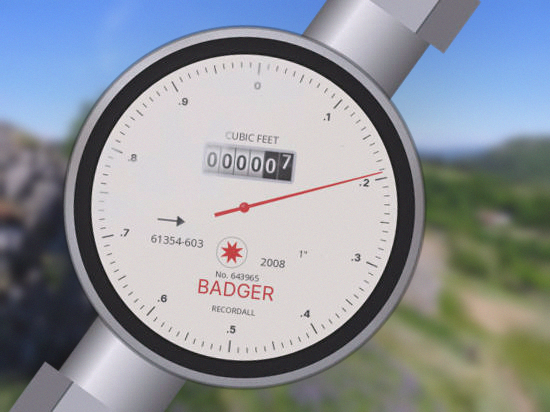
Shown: 7.19 ft³
